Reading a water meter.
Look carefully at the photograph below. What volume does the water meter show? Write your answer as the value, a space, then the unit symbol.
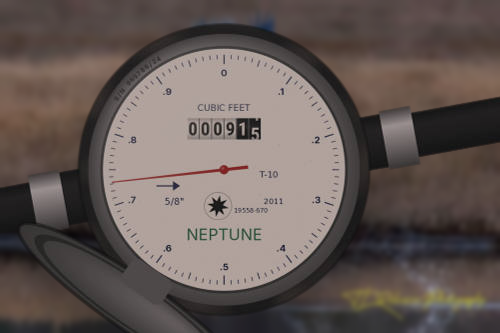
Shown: 914.73 ft³
